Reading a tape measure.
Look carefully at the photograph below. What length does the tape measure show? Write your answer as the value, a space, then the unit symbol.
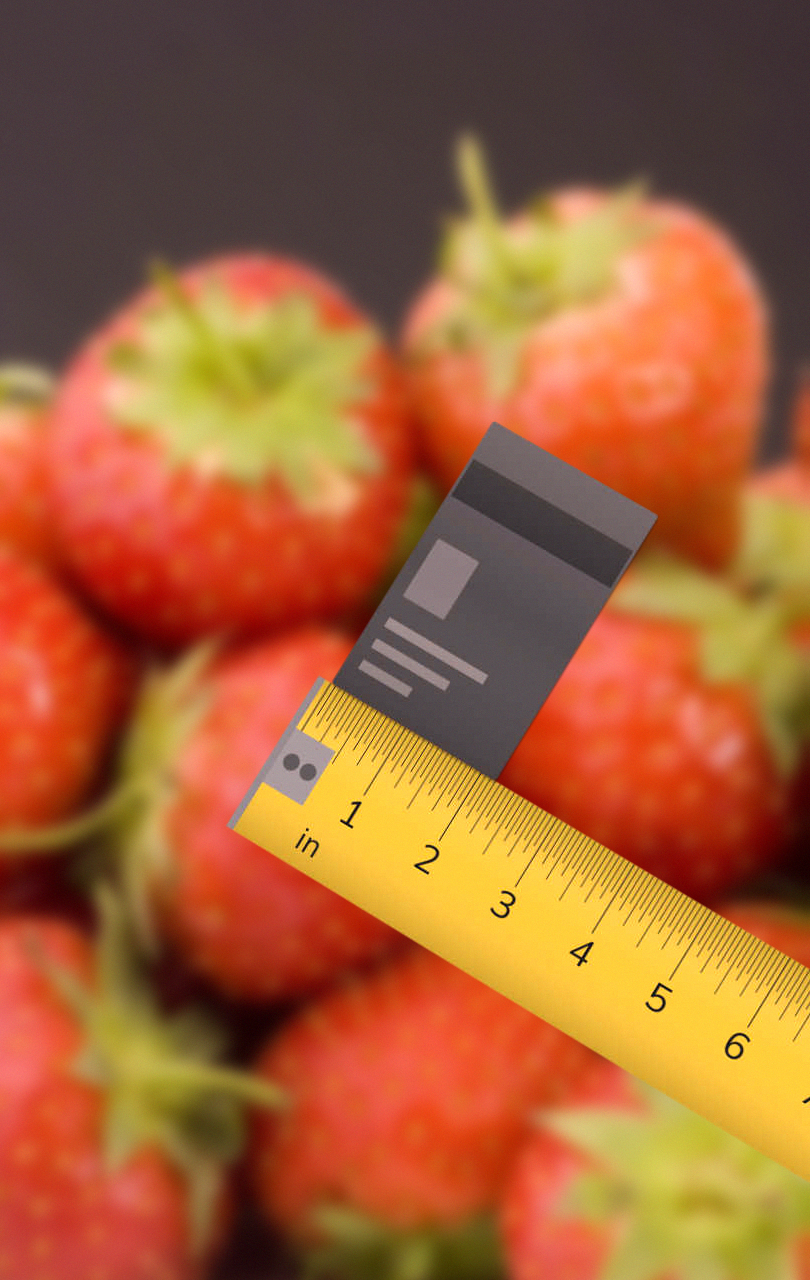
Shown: 2.1875 in
